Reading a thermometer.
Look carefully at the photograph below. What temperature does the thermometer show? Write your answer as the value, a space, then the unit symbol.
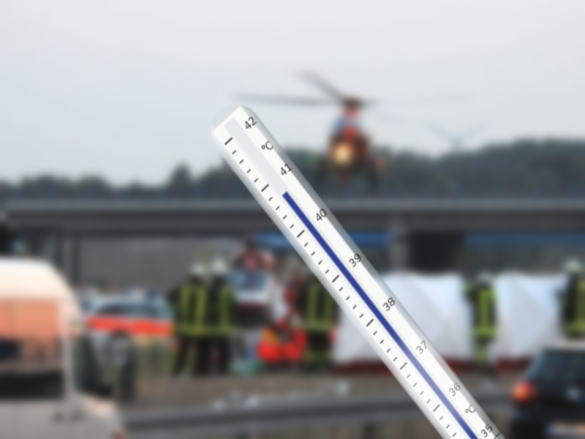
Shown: 40.7 °C
